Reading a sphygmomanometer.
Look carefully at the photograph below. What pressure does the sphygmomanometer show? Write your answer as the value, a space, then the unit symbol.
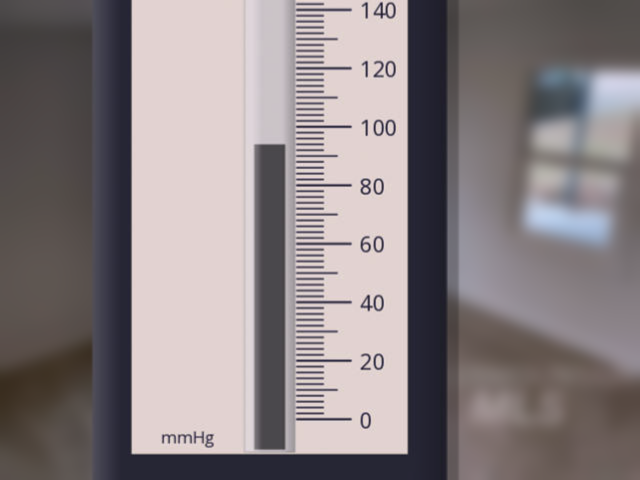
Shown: 94 mmHg
